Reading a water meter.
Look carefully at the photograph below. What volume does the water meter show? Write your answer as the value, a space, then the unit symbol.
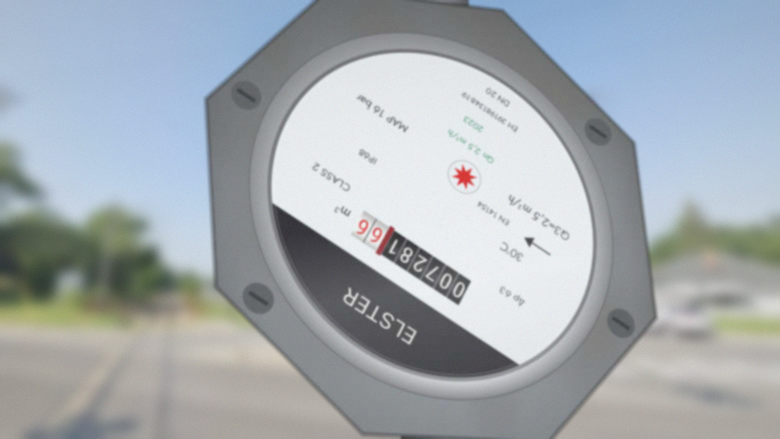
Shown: 7281.66 m³
